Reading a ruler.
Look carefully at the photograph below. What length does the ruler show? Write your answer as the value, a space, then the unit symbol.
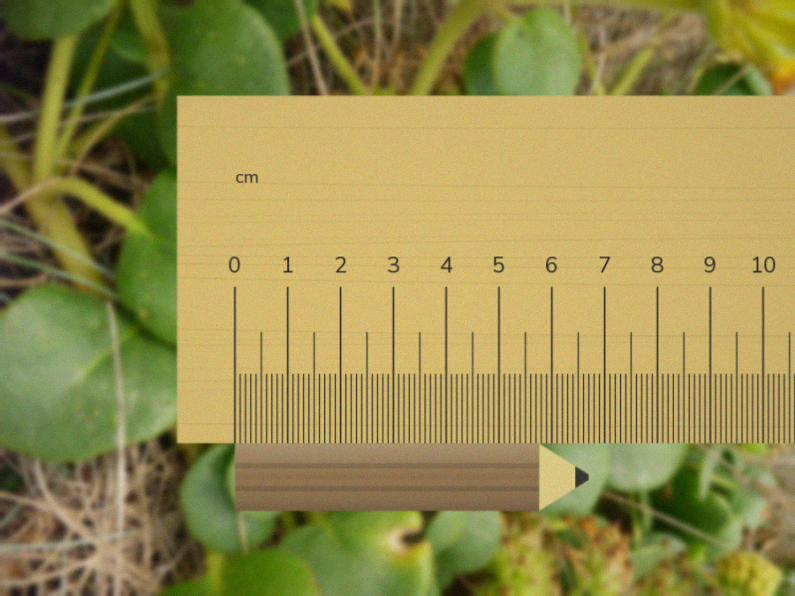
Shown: 6.7 cm
